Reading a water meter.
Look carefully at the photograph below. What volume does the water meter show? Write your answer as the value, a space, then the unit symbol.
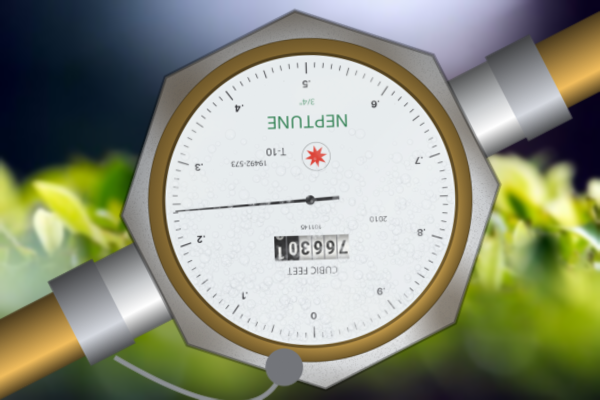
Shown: 766301.24 ft³
